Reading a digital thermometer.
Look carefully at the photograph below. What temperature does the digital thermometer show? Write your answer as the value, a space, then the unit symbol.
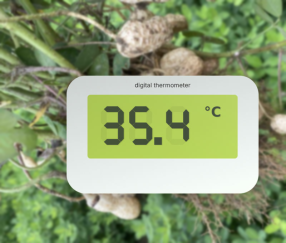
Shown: 35.4 °C
